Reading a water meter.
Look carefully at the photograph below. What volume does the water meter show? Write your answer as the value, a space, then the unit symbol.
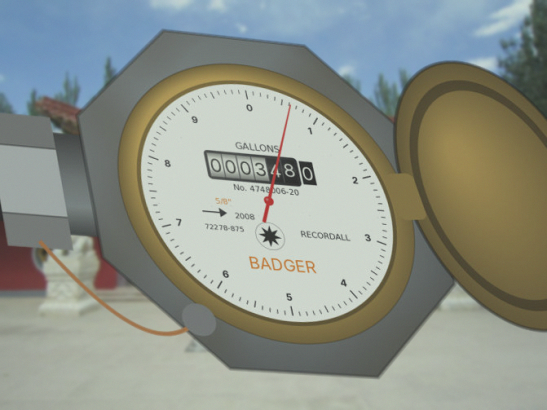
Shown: 3480.6 gal
